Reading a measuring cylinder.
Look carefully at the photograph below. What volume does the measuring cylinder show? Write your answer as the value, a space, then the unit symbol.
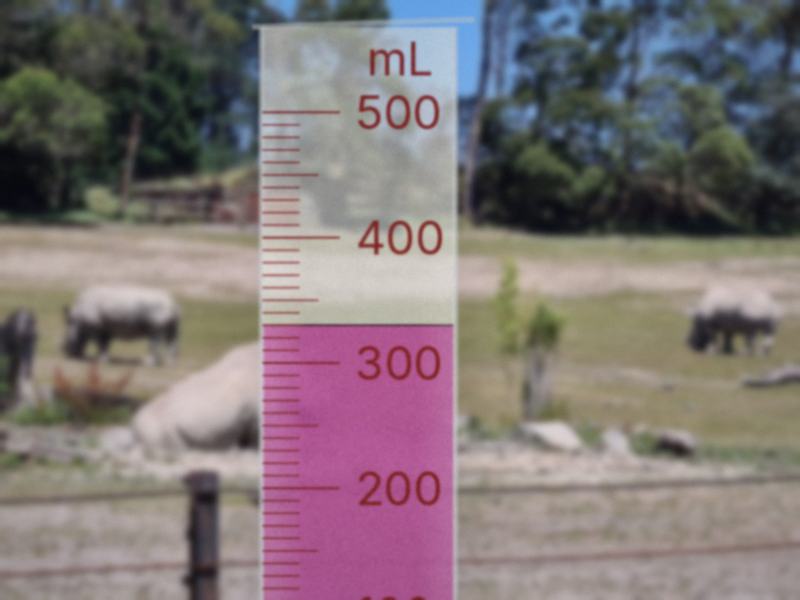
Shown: 330 mL
